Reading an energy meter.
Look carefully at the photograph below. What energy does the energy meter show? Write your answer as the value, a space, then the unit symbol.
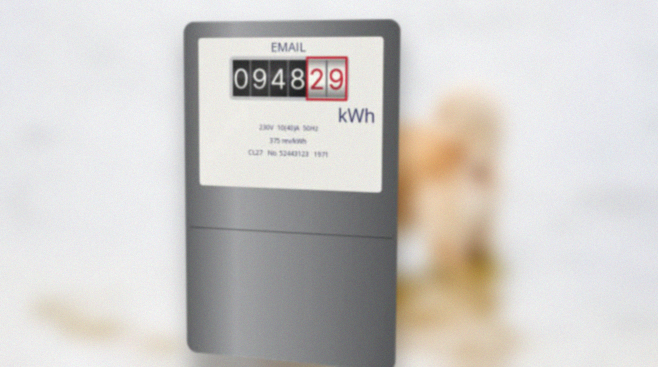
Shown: 948.29 kWh
